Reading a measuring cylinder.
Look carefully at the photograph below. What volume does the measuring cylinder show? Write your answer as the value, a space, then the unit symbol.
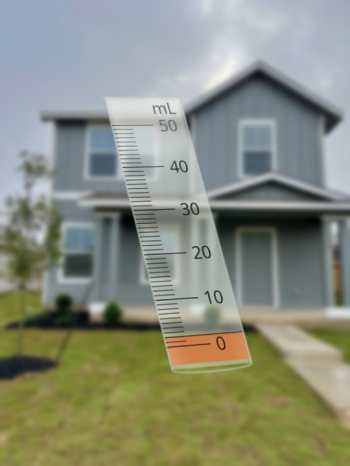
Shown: 2 mL
